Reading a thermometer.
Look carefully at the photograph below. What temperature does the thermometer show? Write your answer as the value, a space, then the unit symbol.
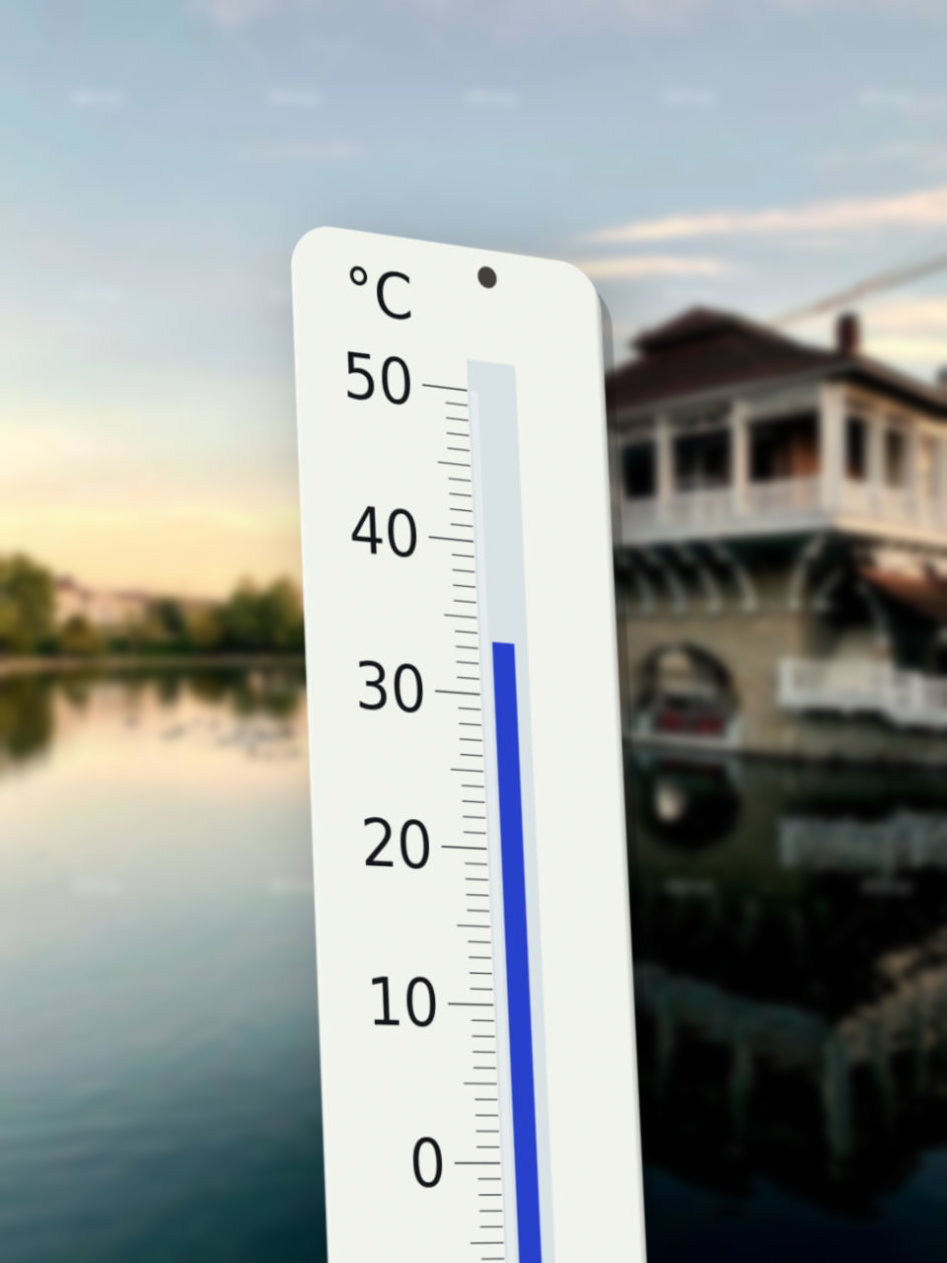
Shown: 33.5 °C
